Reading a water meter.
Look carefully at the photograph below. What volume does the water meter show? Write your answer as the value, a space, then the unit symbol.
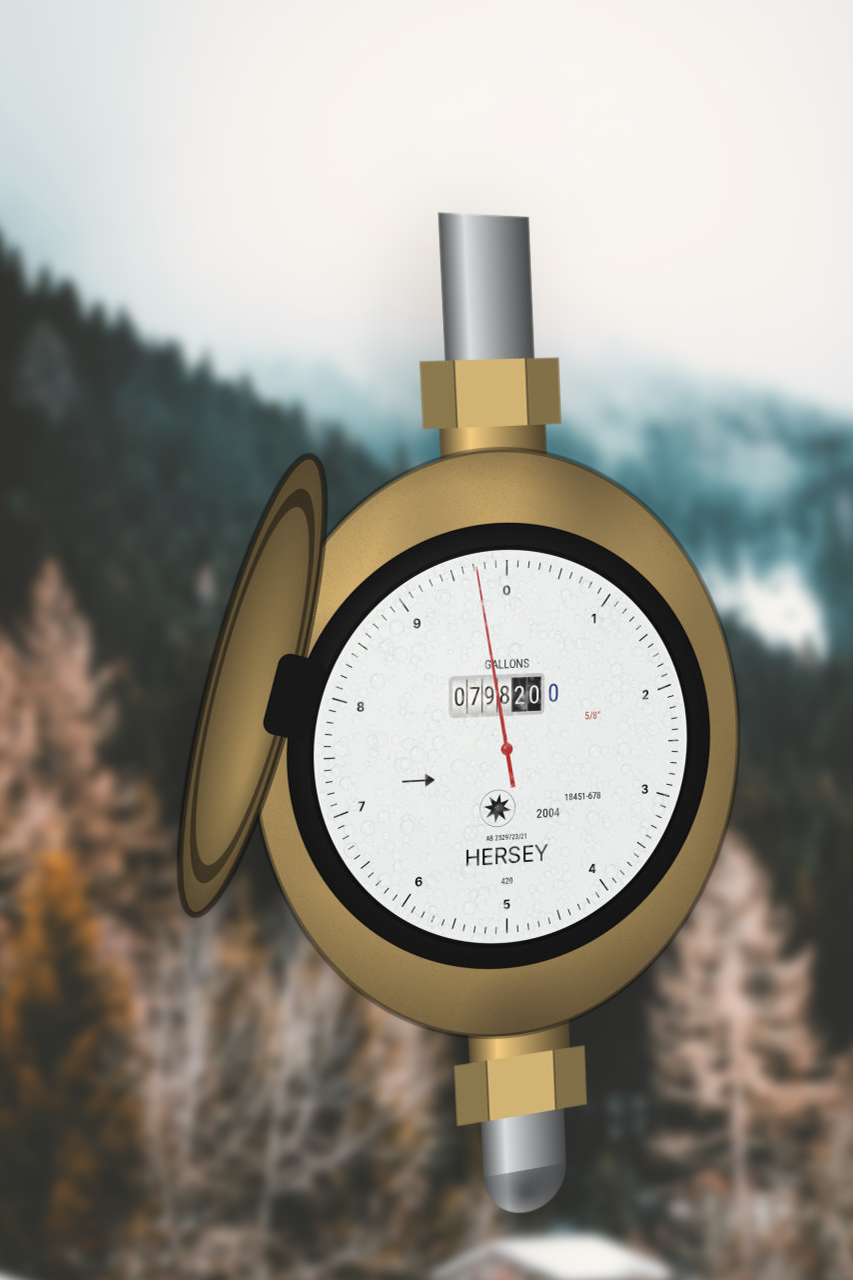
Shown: 798199.7 gal
